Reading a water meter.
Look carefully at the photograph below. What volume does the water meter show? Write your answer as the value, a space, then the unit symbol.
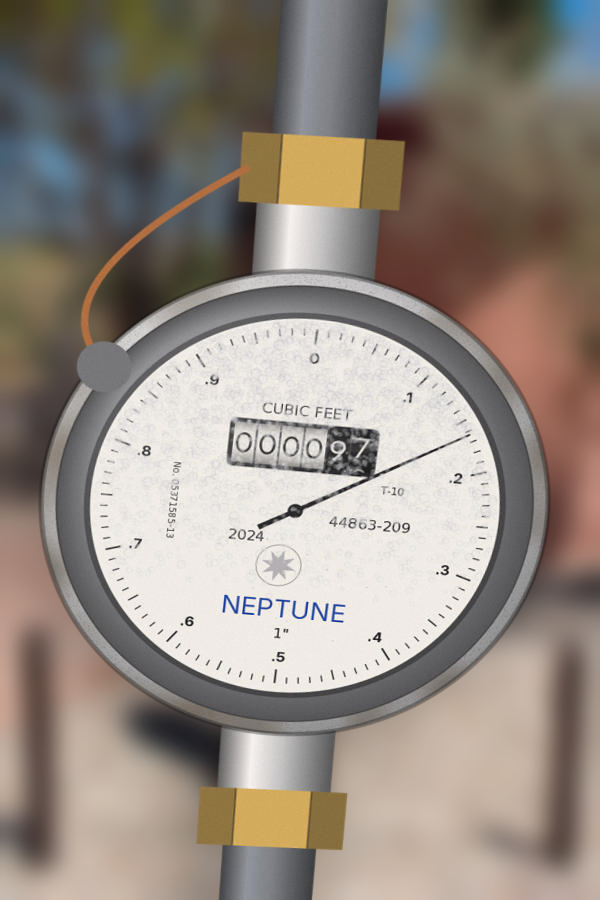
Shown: 97.16 ft³
